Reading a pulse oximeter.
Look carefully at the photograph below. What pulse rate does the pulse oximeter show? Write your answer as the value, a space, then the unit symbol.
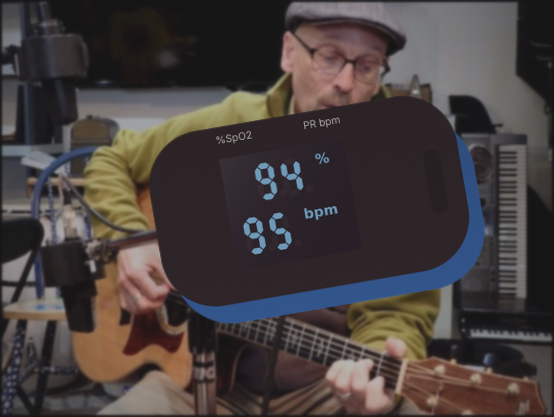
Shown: 95 bpm
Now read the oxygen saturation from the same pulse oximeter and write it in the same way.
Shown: 94 %
